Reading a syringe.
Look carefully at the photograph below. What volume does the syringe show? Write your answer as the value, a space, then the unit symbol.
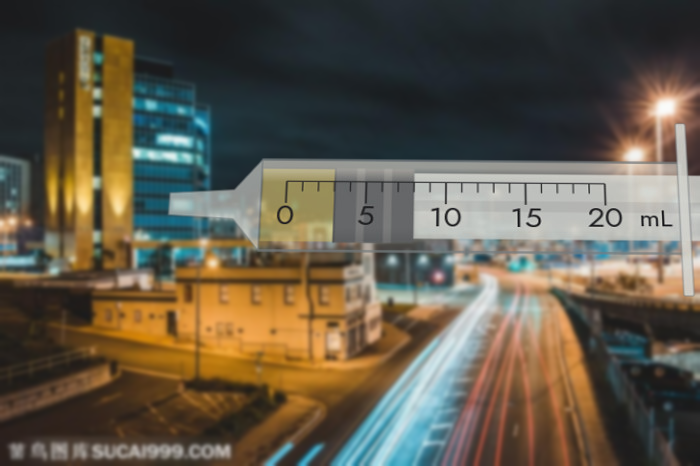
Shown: 3 mL
